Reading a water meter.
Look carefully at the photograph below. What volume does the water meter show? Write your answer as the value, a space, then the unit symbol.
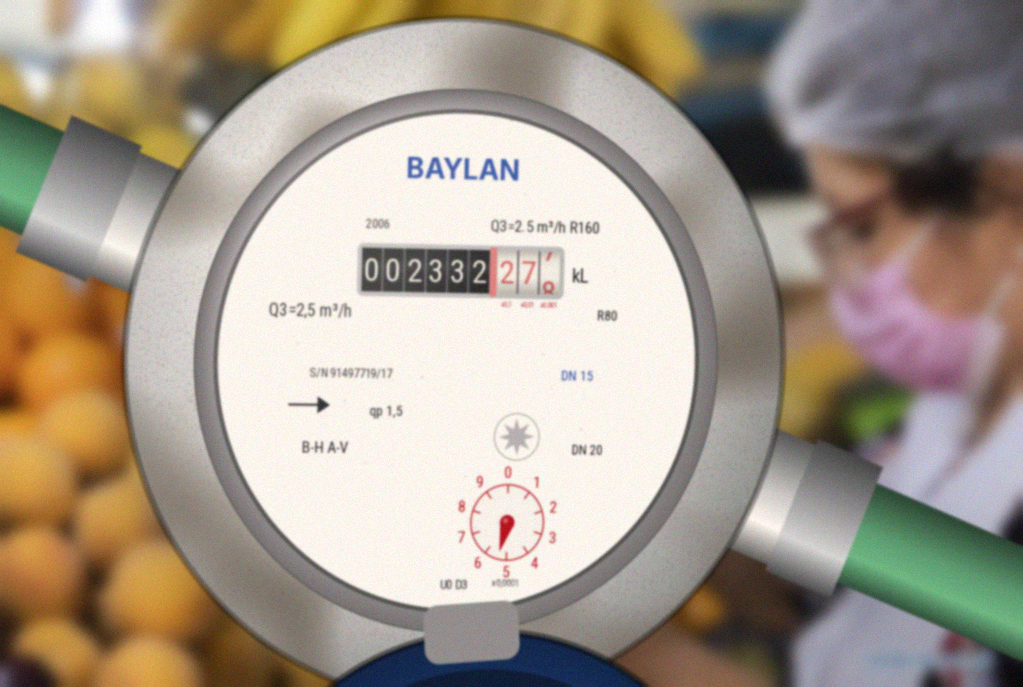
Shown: 2332.2775 kL
